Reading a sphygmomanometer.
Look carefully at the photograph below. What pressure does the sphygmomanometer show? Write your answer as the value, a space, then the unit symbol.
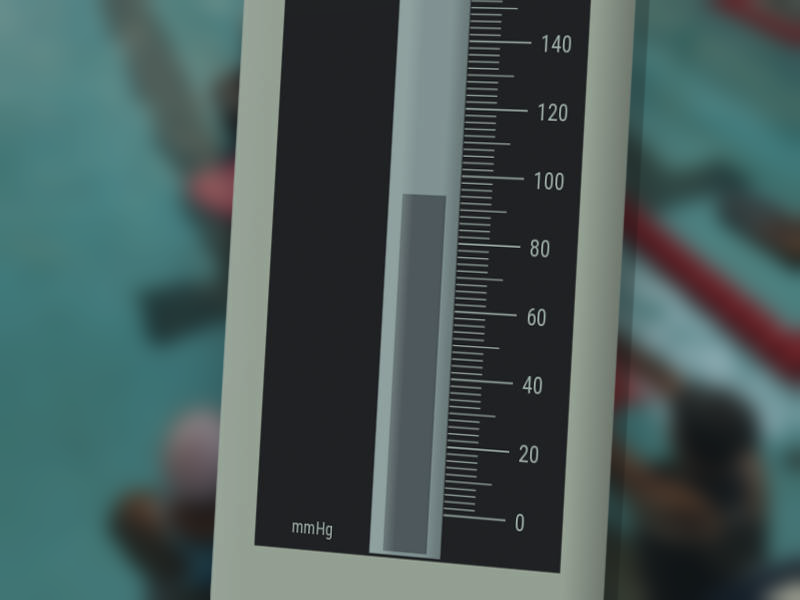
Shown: 94 mmHg
